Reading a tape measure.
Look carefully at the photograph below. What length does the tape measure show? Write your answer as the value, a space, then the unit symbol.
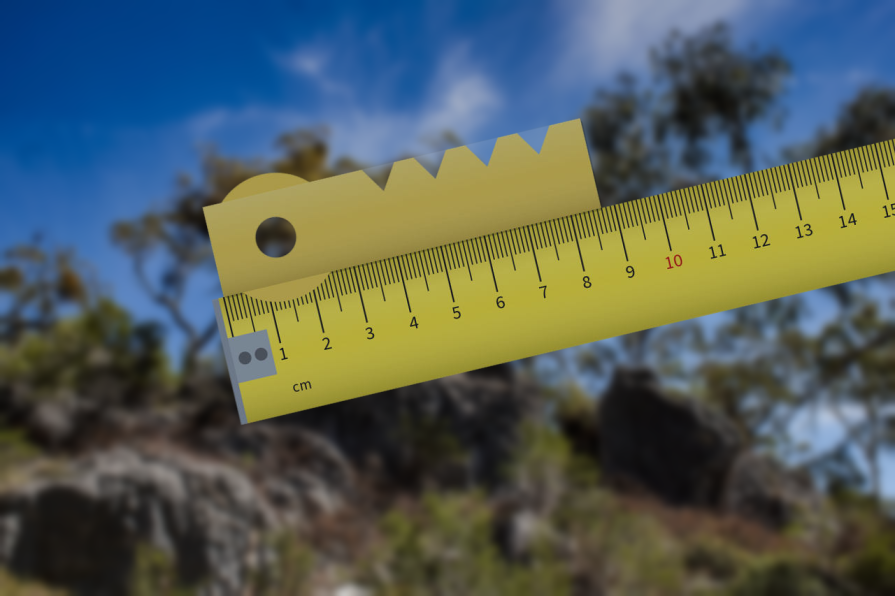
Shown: 8.7 cm
